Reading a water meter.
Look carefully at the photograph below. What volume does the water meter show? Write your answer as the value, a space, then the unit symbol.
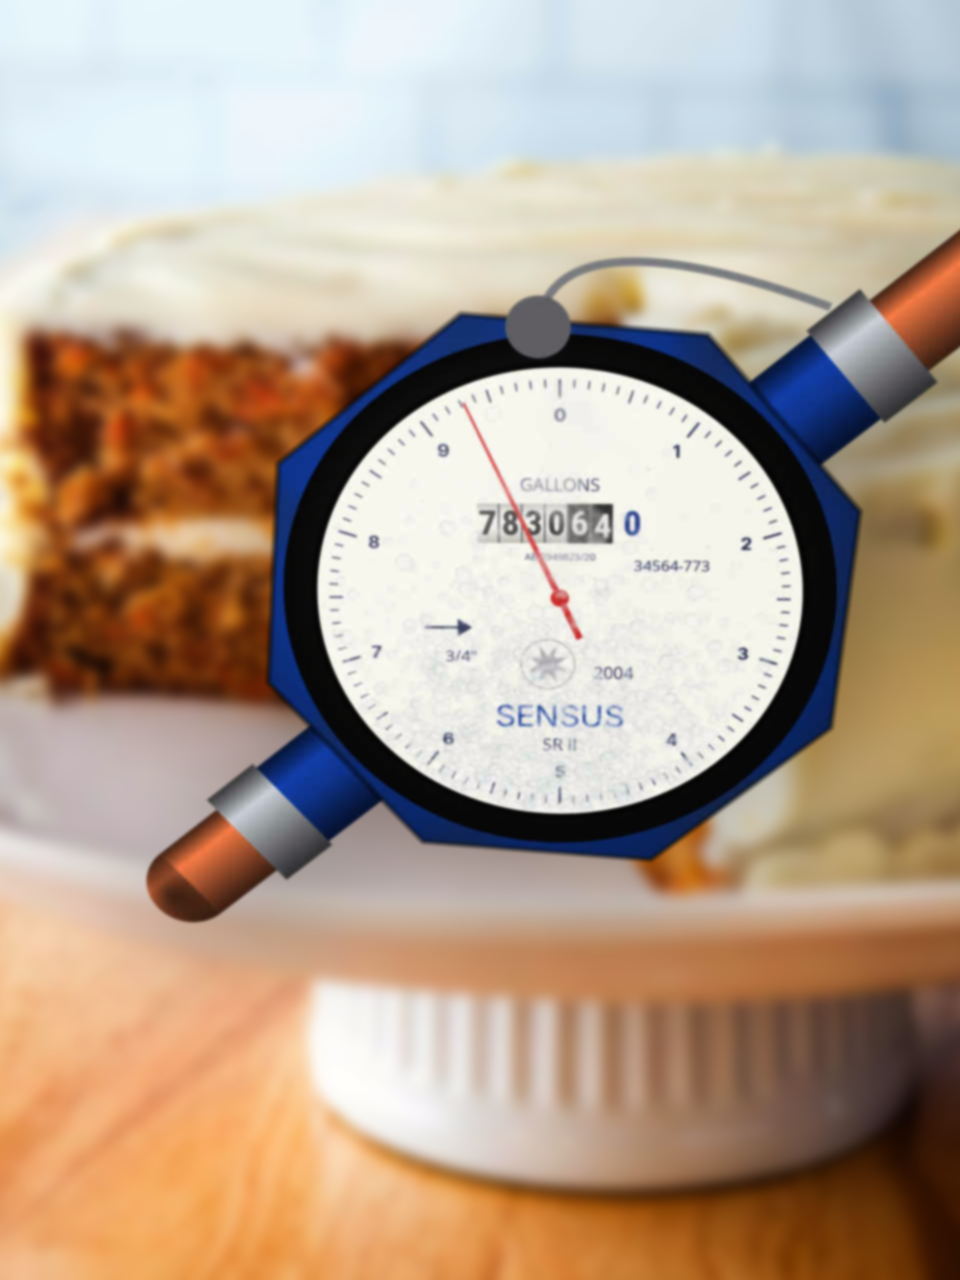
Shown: 7830639.3 gal
